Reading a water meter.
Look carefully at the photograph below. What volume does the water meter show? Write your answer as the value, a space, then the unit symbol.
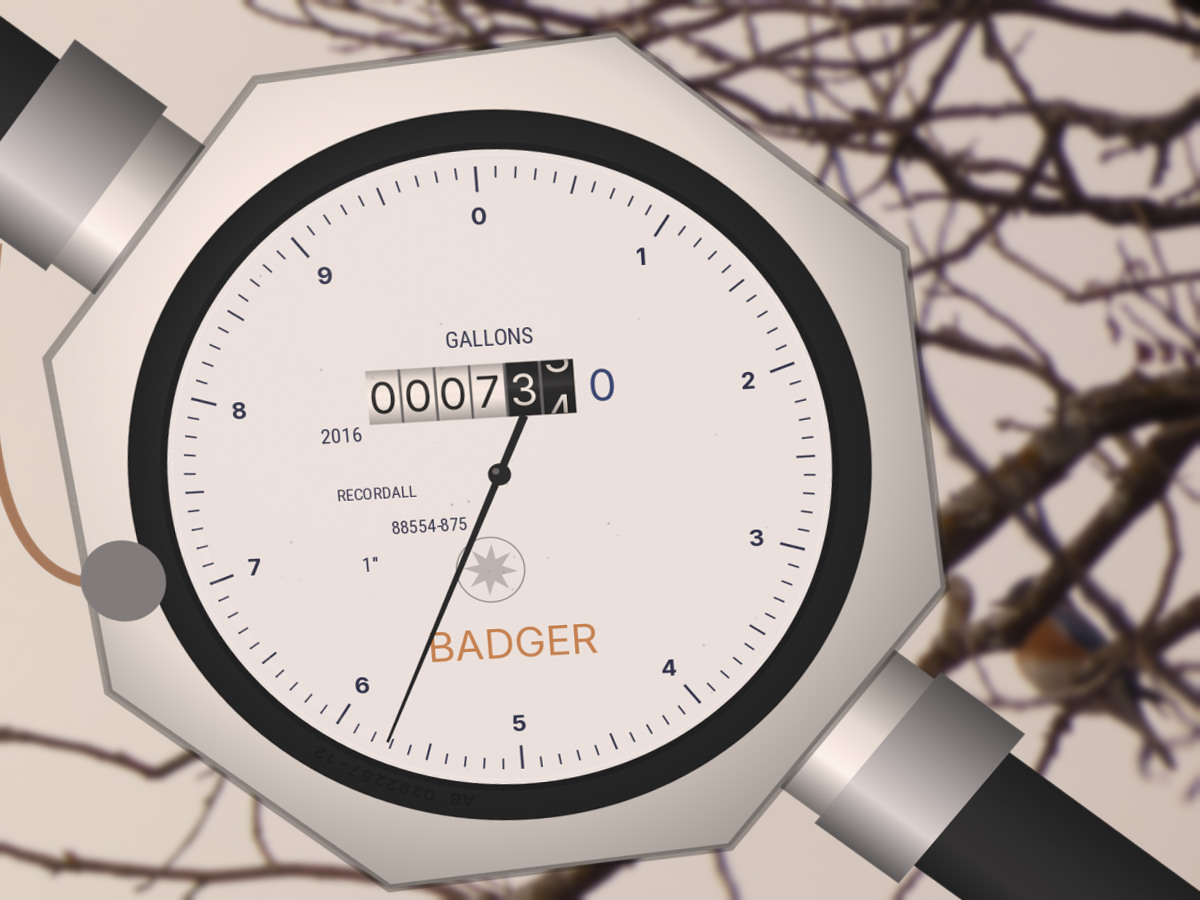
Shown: 7335.7 gal
